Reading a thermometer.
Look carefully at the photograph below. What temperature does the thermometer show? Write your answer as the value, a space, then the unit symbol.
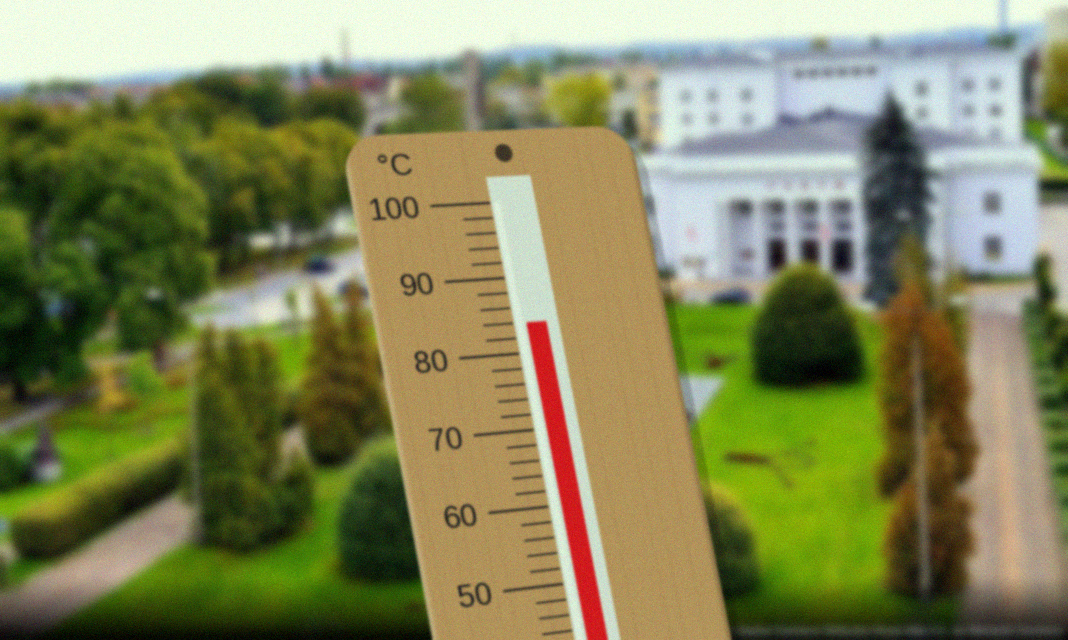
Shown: 84 °C
